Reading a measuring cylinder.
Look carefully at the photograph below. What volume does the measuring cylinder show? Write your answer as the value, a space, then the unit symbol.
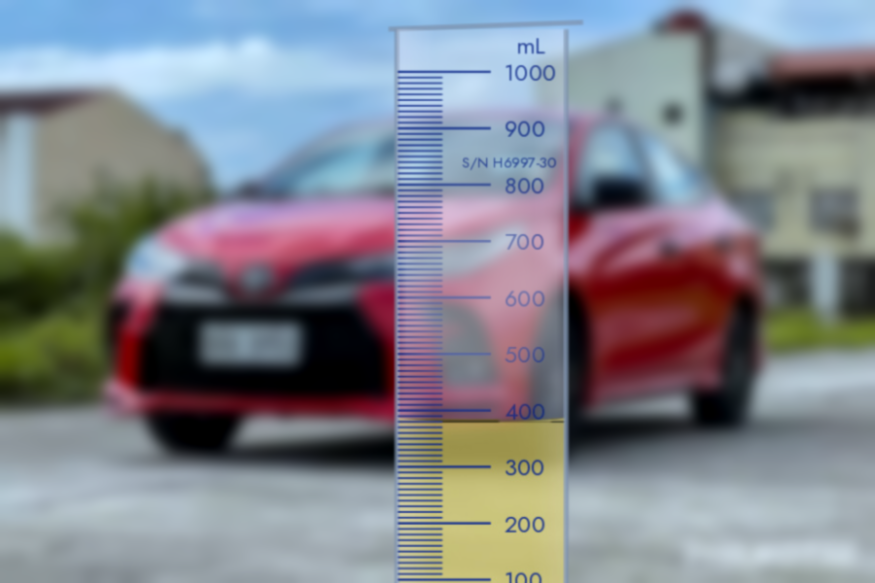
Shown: 380 mL
